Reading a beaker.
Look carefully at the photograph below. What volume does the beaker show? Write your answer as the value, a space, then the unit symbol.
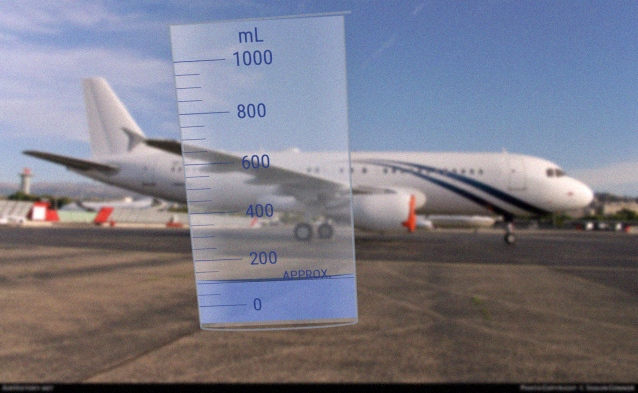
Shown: 100 mL
